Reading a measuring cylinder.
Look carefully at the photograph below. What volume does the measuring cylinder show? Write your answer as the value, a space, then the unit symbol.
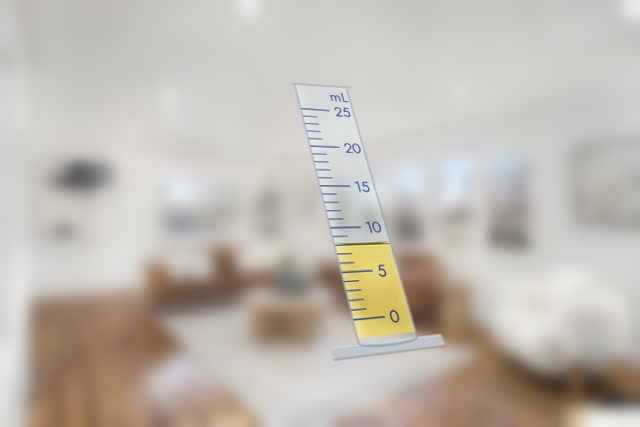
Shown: 8 mL
